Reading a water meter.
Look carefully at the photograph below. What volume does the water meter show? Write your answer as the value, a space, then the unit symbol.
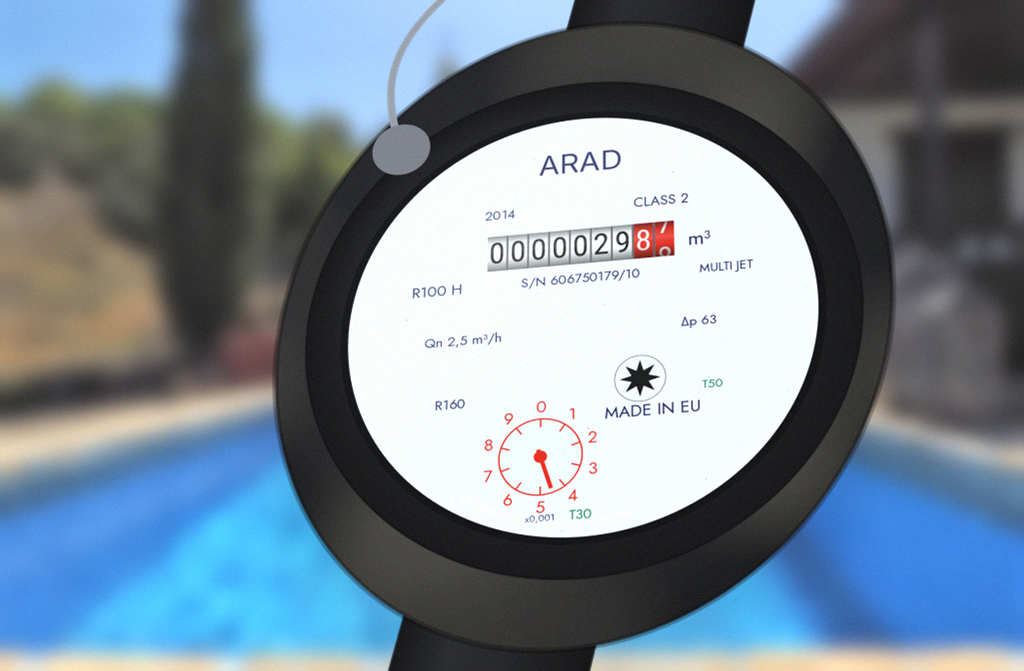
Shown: 29.874 m³
